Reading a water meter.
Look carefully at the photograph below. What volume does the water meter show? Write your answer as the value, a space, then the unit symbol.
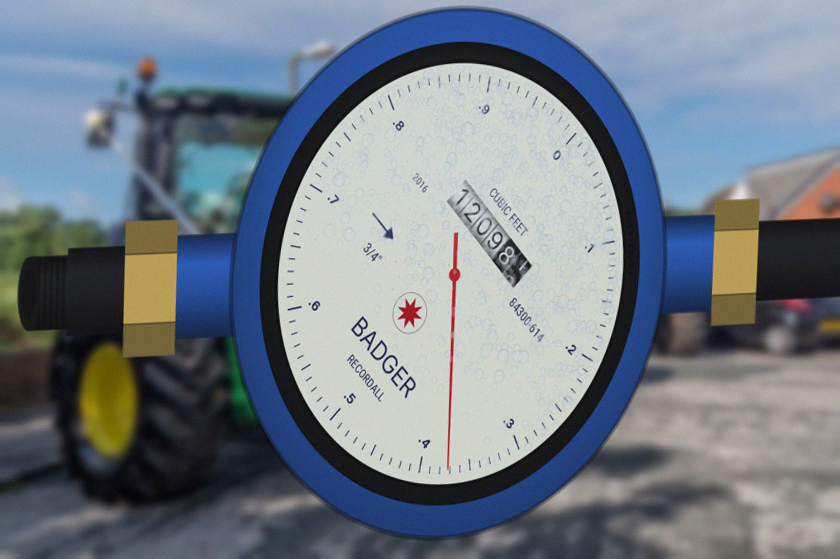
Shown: 120981.37 ft³
